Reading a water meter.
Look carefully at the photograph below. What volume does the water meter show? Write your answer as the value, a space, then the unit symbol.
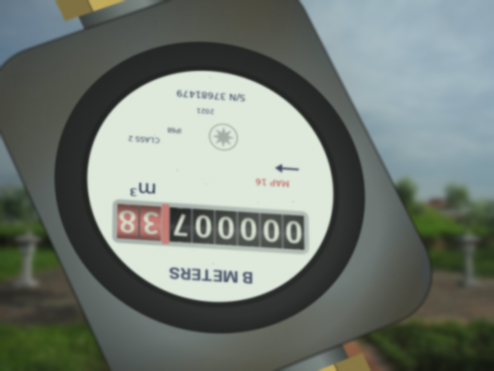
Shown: 7.38 m³
